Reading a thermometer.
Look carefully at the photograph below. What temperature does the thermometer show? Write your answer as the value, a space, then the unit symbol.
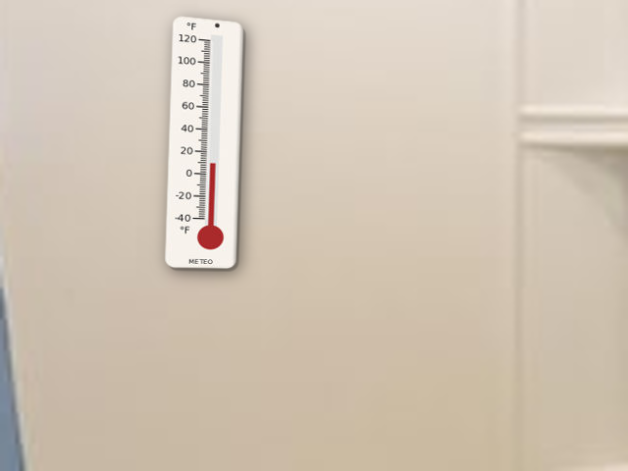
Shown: 10 °F
